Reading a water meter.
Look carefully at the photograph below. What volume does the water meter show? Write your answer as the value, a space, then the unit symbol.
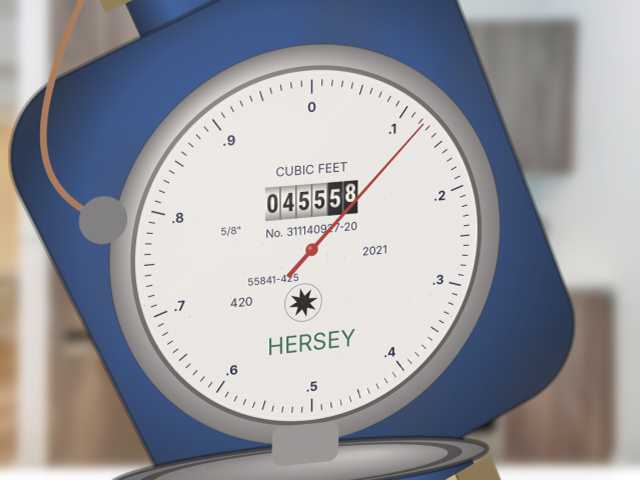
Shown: 45558.12 ft³
